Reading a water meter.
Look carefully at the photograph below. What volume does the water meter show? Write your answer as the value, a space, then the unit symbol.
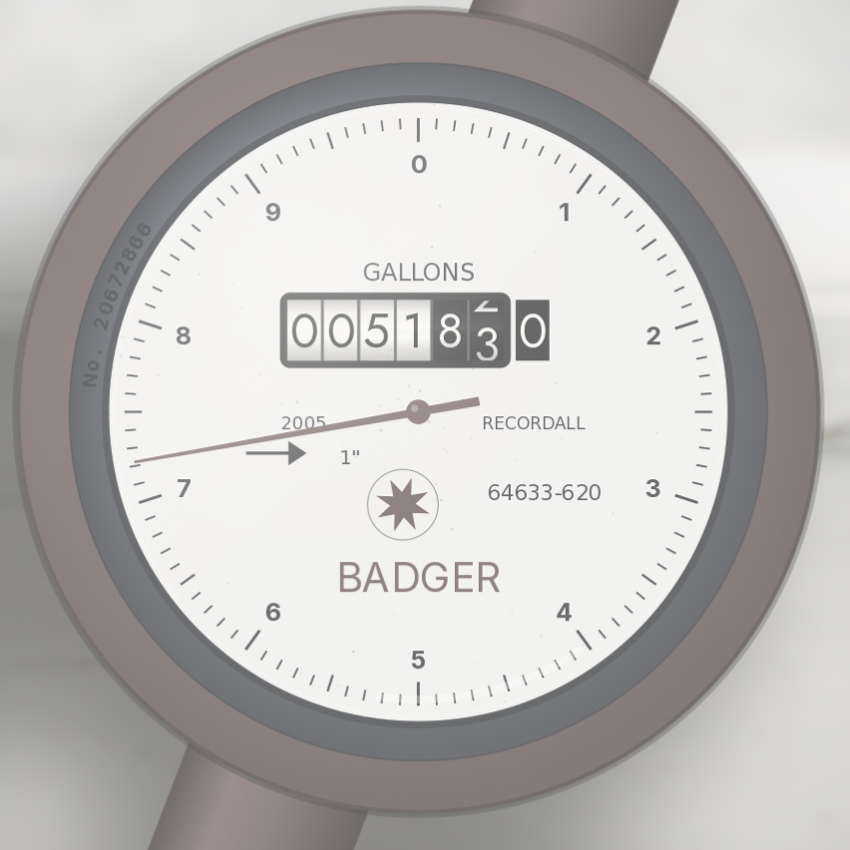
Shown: 51827.2 gal
